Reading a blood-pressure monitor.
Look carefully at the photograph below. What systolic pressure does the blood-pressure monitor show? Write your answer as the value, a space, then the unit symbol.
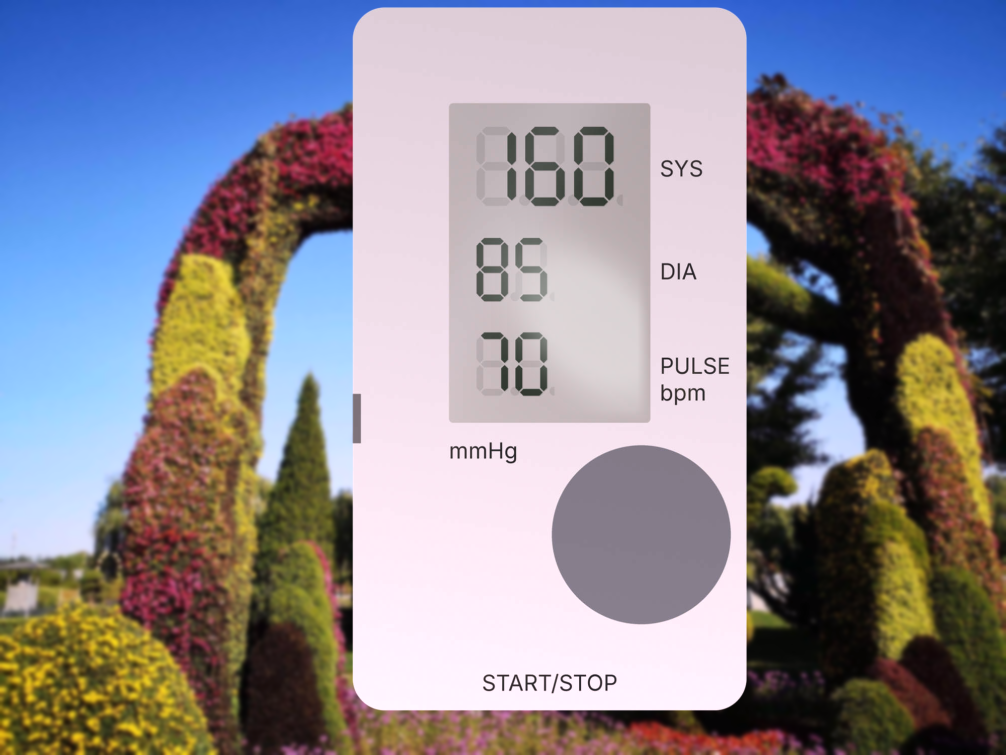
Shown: 160 mmHg
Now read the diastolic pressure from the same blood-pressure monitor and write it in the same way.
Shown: 85 mmHg
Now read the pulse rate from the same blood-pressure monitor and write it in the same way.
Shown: 70 bpm
